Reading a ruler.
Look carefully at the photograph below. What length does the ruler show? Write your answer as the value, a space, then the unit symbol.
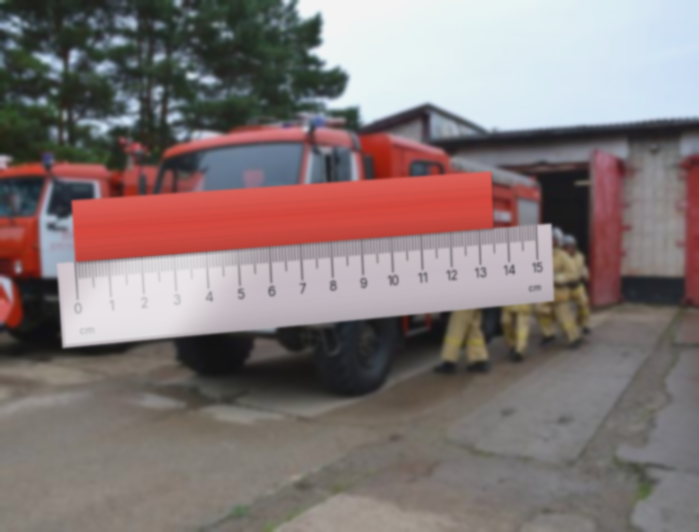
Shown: 13.5 cm
